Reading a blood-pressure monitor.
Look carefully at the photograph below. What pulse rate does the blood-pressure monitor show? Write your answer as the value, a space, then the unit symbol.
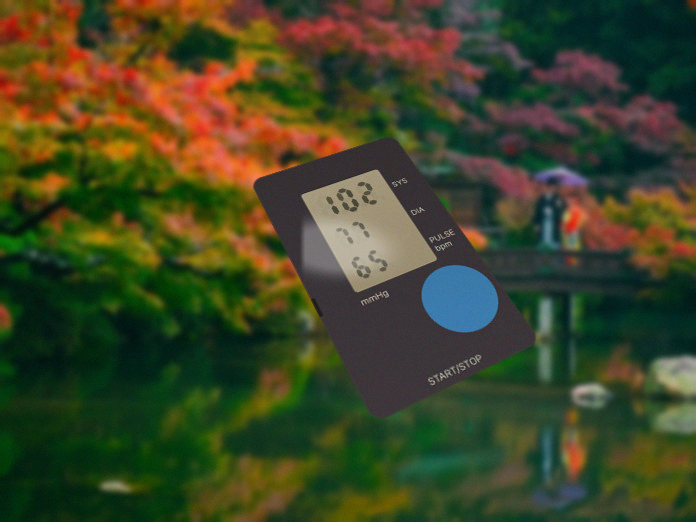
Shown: 65 bpm
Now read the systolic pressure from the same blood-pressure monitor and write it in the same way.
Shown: 102 mmHg
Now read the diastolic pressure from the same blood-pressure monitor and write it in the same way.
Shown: 77 mmHg
